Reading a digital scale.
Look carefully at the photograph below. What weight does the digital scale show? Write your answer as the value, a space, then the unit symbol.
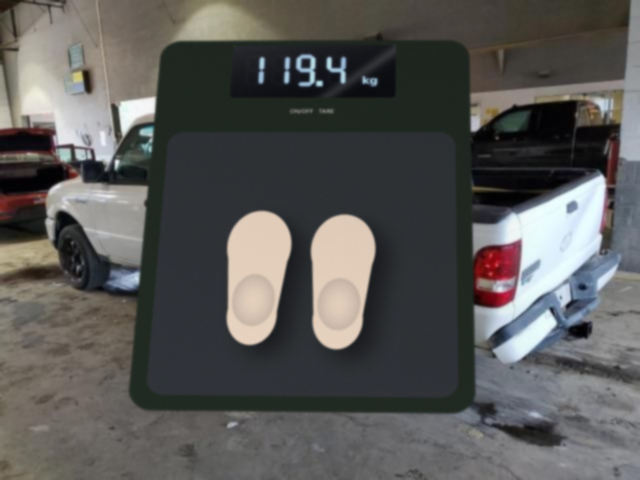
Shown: 119.4 kg
